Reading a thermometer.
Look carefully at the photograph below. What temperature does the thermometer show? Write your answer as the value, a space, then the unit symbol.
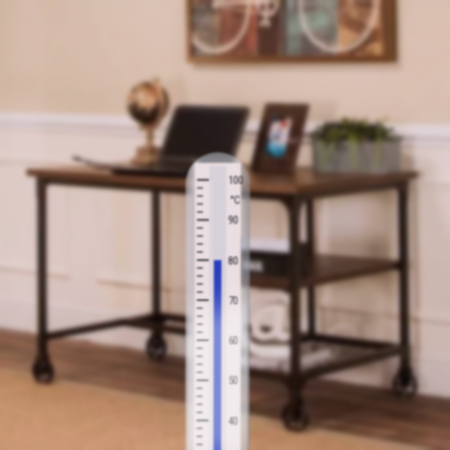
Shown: 80 °C
